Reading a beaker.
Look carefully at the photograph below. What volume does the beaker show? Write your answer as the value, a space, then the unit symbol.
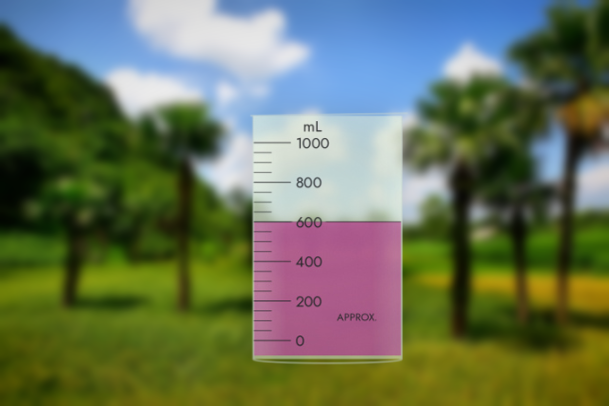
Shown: 600 mL
